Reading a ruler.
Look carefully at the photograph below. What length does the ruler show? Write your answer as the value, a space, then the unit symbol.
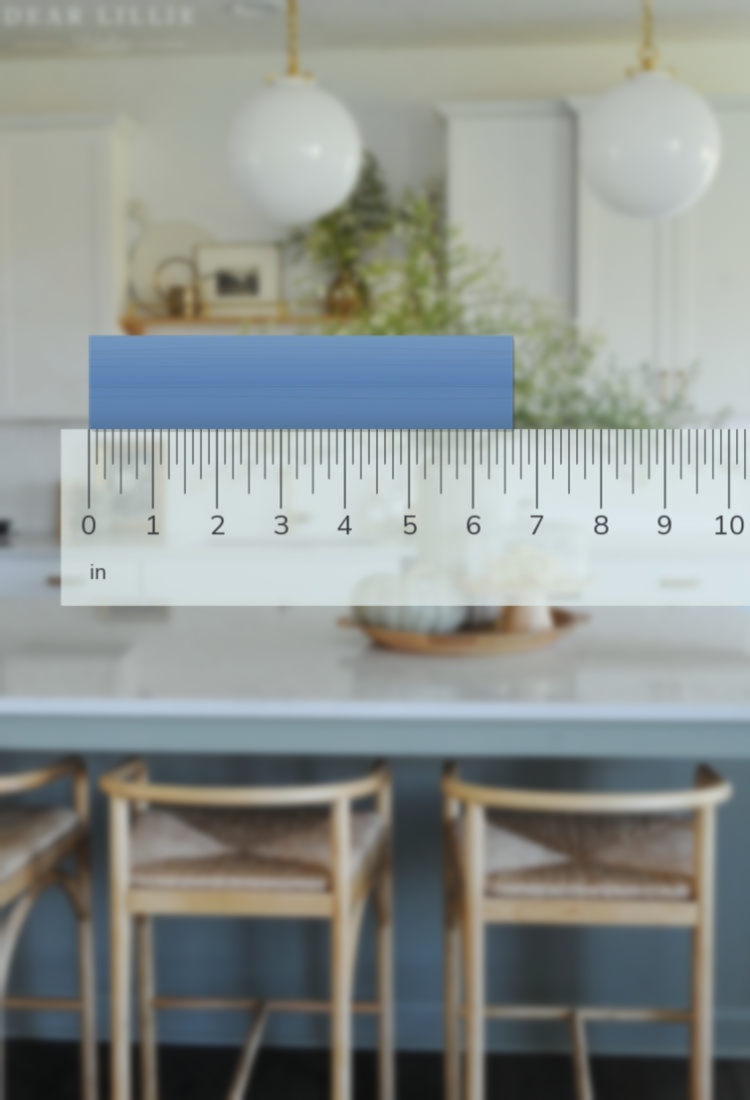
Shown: 6.625 in
